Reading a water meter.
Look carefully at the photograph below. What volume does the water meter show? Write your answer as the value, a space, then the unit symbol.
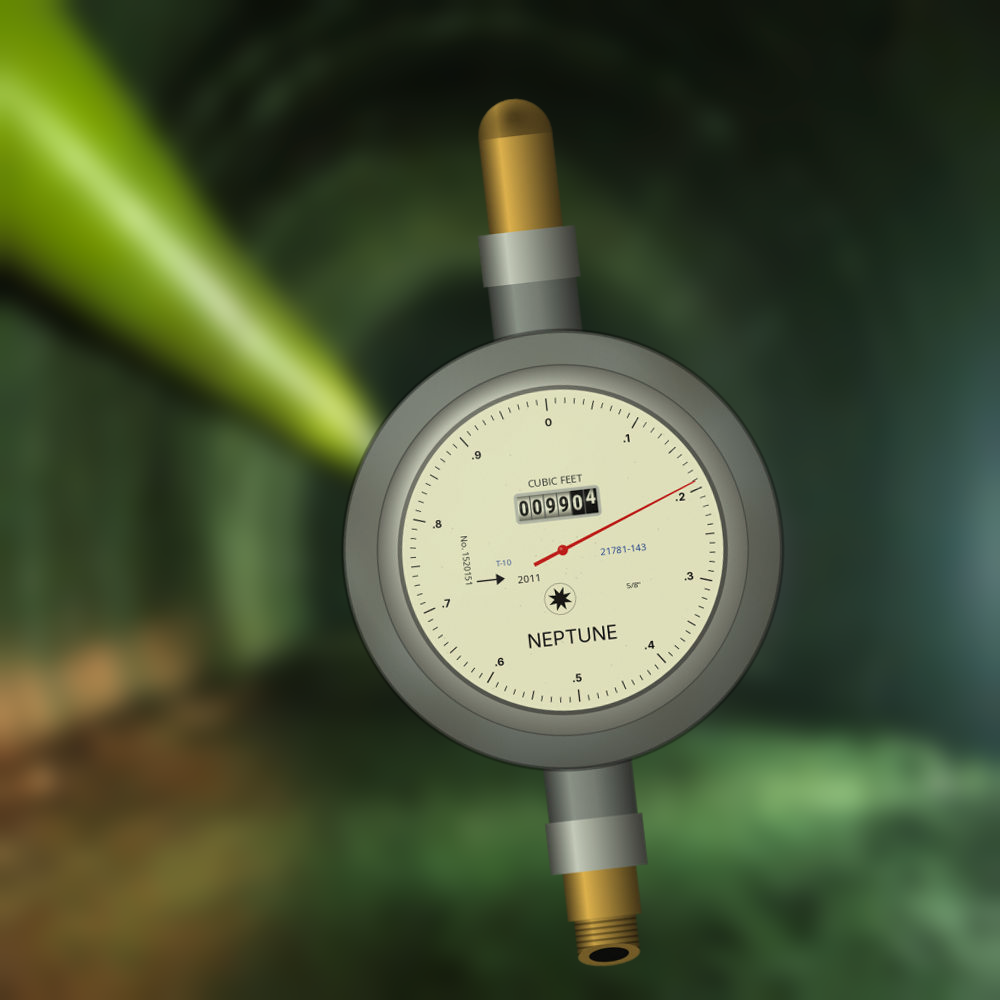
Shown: 9904.19 ft³
